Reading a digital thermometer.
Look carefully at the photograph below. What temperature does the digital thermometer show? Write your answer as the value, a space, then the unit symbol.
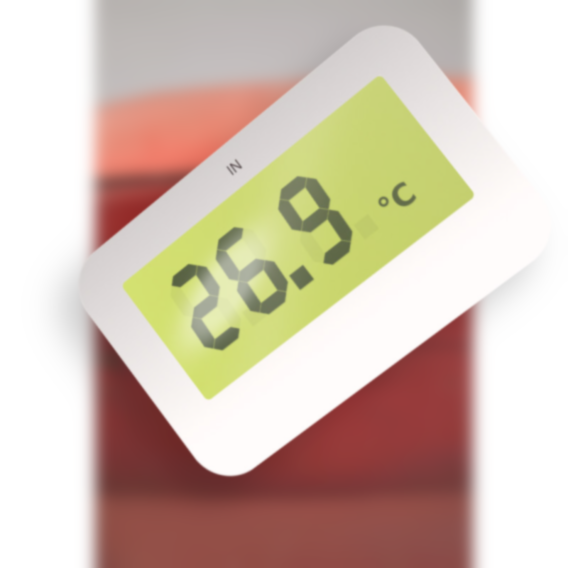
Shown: 26.9 °C
